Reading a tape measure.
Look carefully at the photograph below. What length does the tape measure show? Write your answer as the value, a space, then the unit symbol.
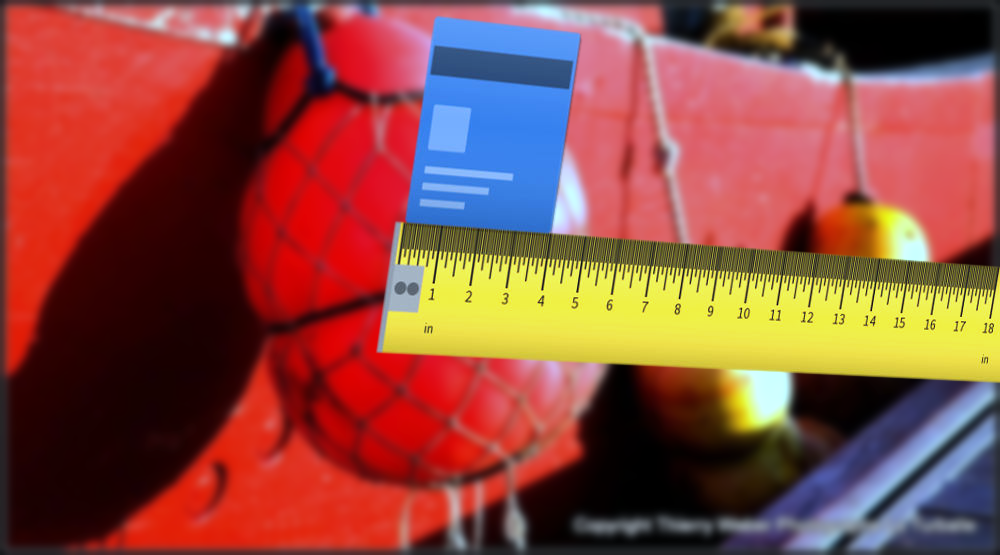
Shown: 4 in
